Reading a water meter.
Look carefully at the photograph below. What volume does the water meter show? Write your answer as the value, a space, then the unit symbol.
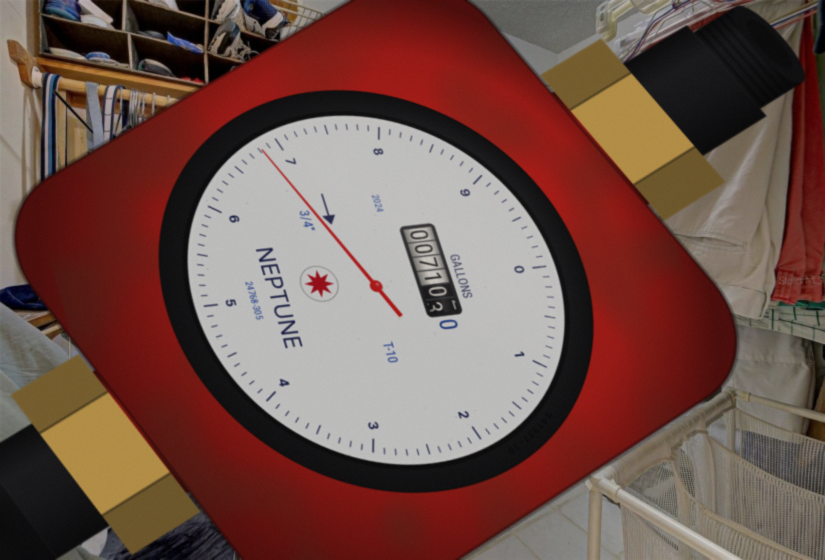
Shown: 71026.8 gal
